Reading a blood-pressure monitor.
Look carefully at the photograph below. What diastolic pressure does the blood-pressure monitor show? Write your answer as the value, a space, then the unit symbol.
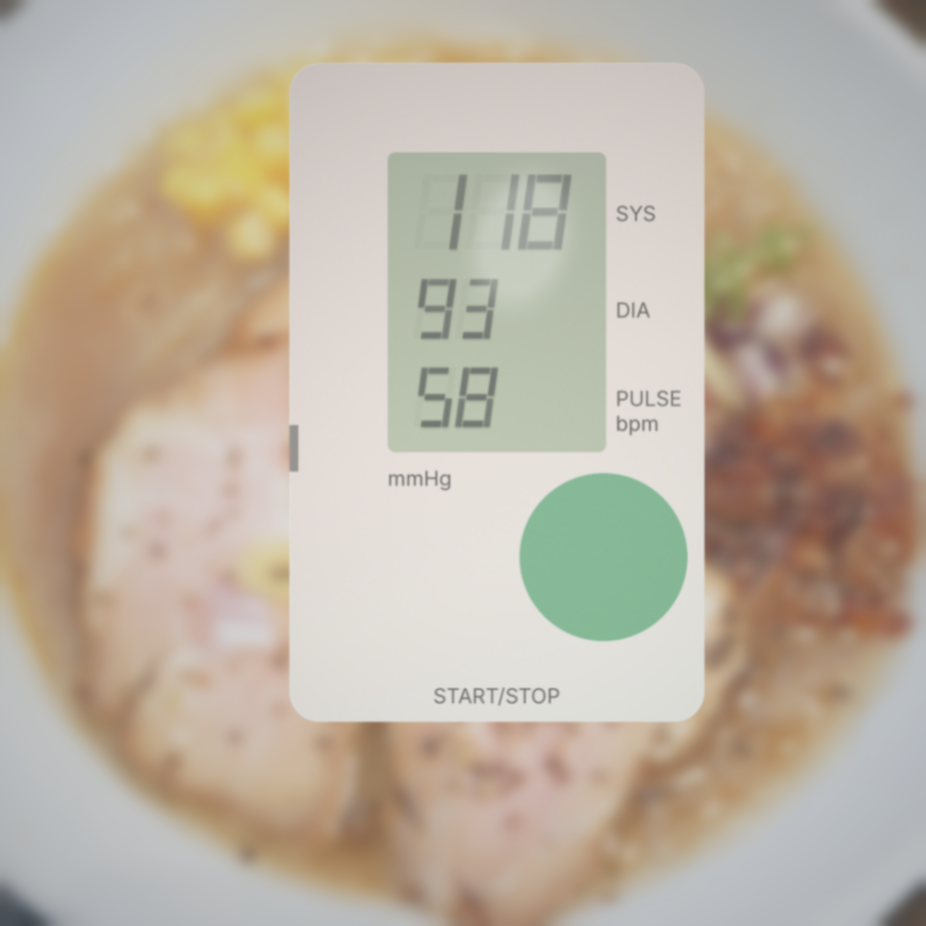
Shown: 93 mmHg
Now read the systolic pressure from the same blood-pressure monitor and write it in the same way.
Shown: 118 mmHg
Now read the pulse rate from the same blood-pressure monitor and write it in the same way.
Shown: 58 bpm
